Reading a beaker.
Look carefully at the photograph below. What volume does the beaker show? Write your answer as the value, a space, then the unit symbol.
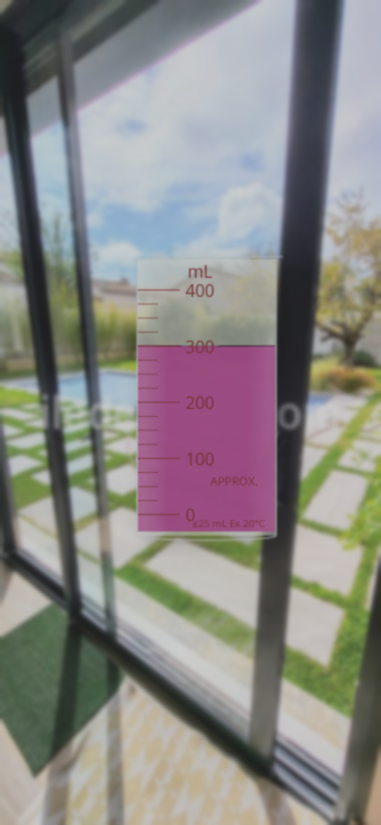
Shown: 300 mL
